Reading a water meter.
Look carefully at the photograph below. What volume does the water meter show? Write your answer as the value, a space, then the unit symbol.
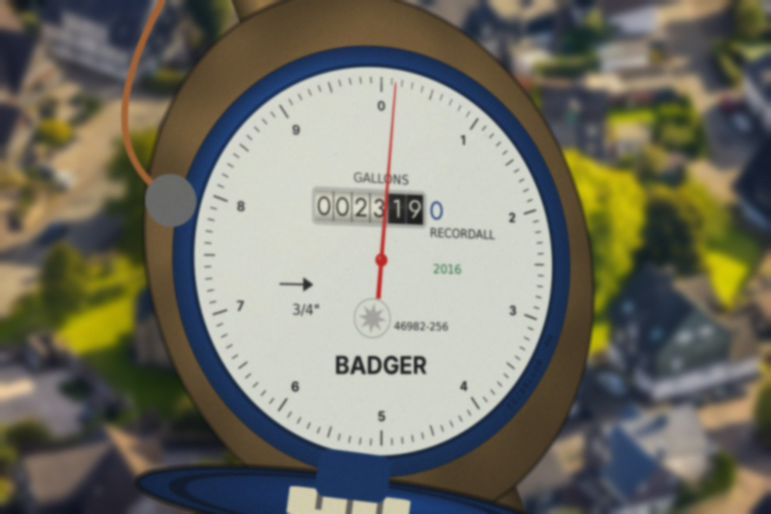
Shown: 23190.1 gal
